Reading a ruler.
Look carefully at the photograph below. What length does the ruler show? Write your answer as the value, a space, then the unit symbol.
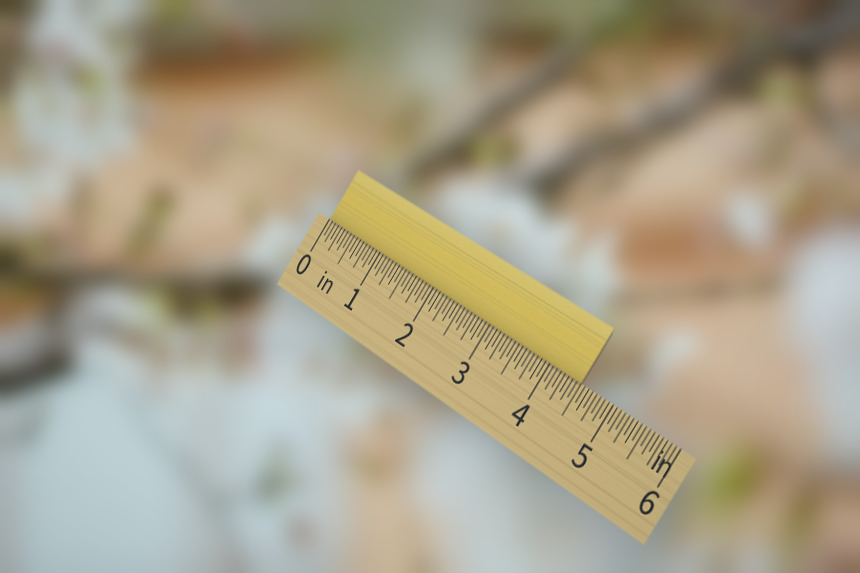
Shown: 4.5 in
